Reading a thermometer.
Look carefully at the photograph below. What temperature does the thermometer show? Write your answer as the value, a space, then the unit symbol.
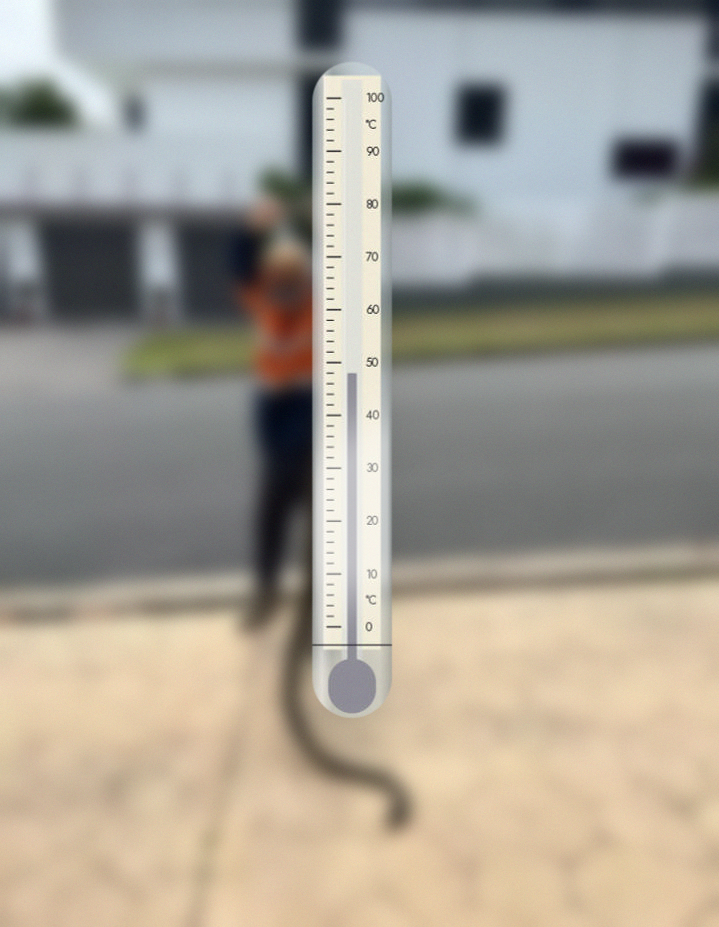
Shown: 48 °C
